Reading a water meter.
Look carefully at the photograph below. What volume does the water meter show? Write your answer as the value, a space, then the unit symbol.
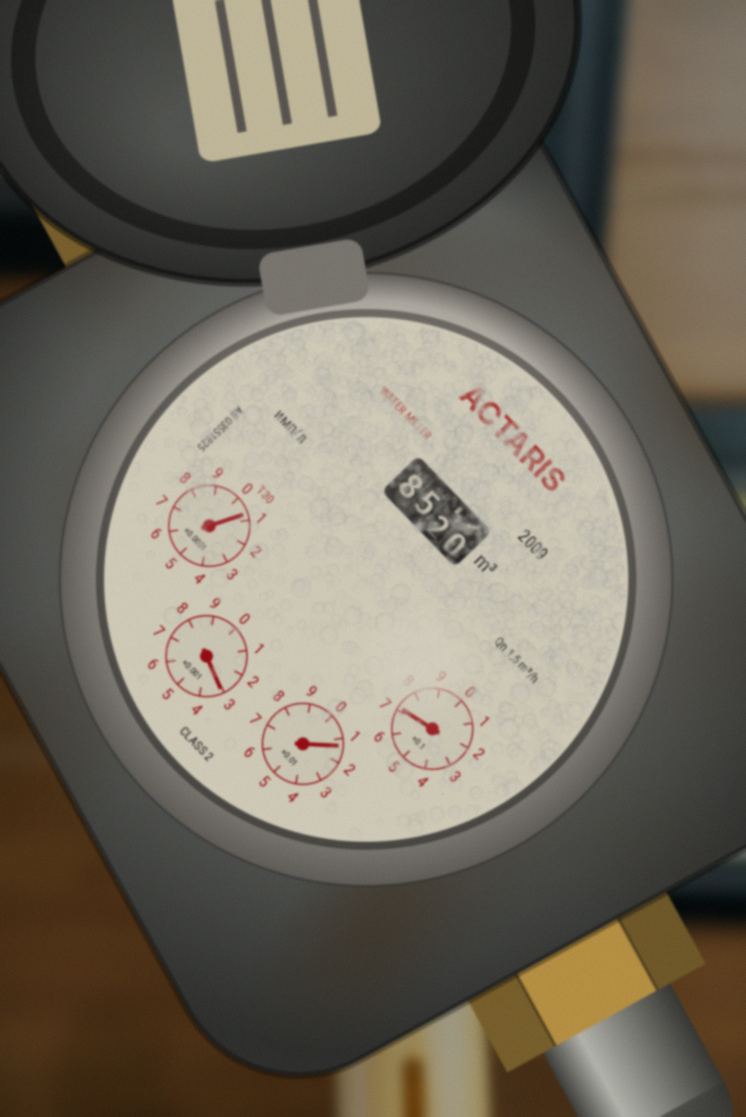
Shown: 8519.7130 m³
